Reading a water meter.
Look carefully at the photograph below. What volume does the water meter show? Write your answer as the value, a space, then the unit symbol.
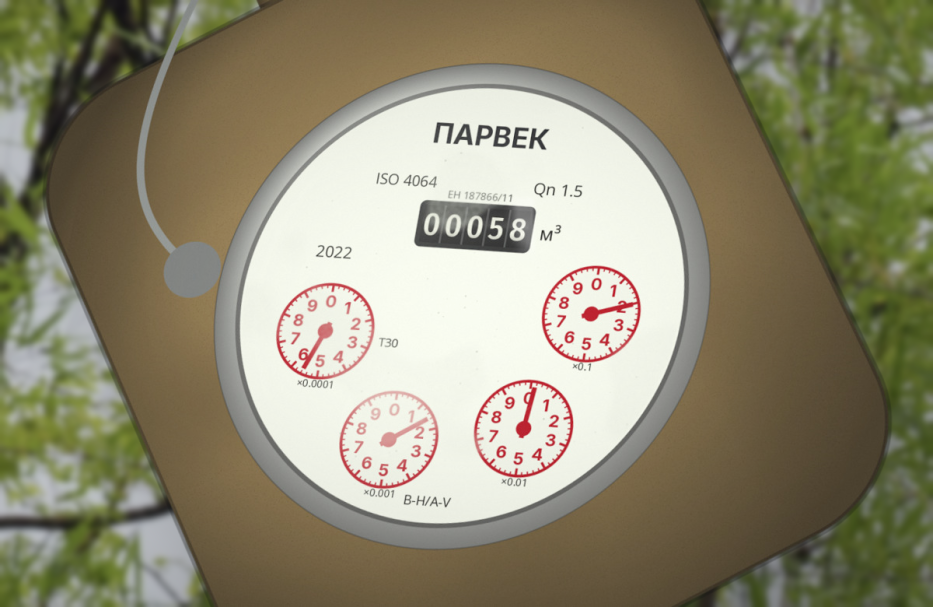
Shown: 58.2015 m³
